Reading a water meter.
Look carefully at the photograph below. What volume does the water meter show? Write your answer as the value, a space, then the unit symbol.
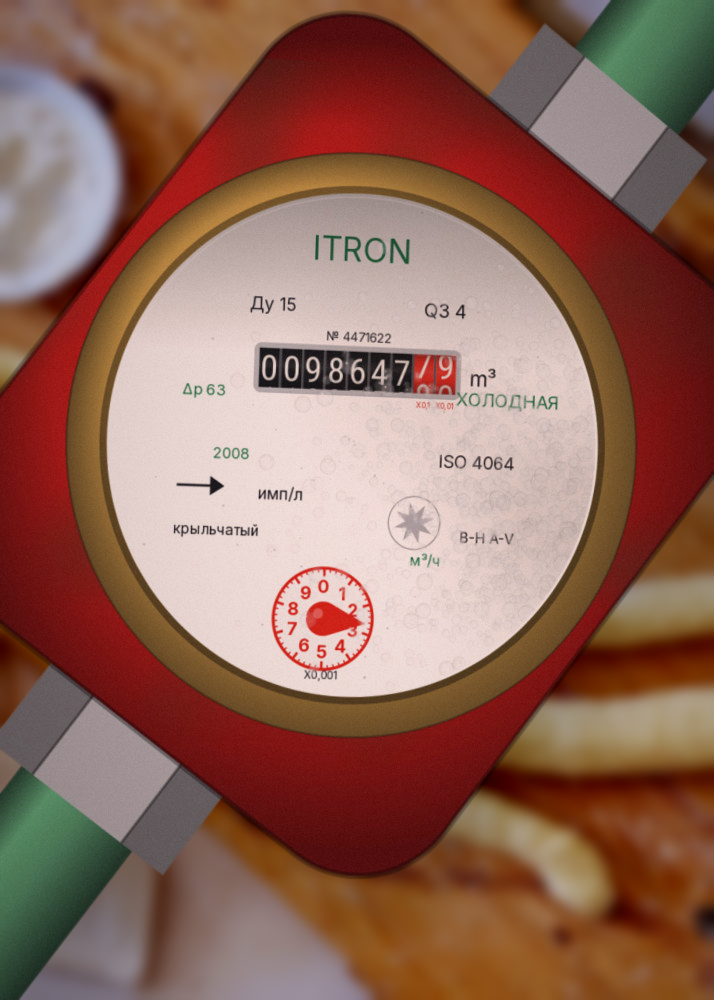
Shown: 98647.792 m³
